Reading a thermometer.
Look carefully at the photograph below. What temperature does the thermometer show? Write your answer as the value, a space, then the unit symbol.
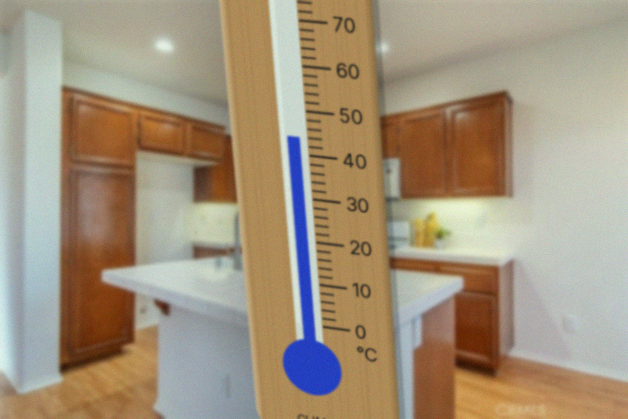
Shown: 44 °C
